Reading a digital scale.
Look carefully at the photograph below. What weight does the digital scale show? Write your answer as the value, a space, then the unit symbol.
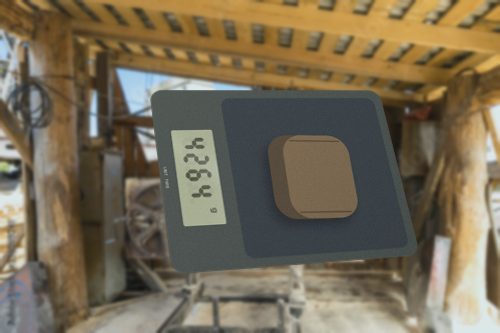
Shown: 4264 g
